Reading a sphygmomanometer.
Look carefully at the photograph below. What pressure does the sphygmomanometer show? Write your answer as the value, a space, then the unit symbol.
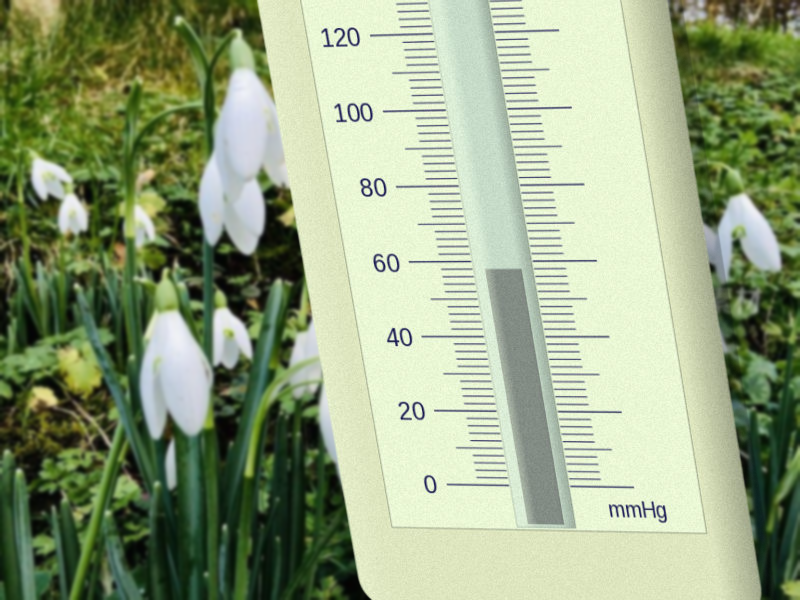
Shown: 58 mmHg
